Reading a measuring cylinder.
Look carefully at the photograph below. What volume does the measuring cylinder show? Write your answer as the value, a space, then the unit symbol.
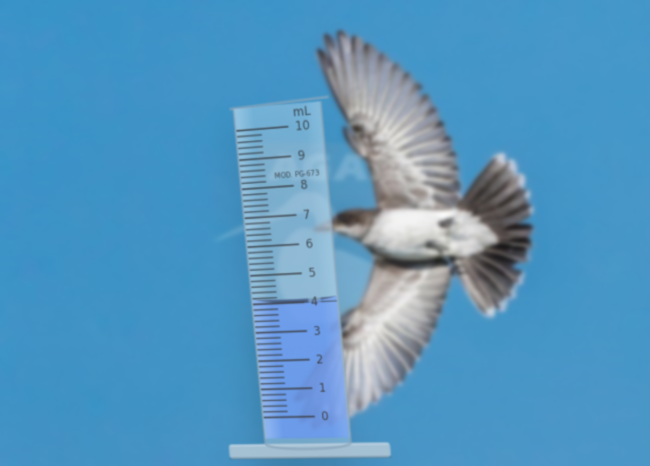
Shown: 4 mL
